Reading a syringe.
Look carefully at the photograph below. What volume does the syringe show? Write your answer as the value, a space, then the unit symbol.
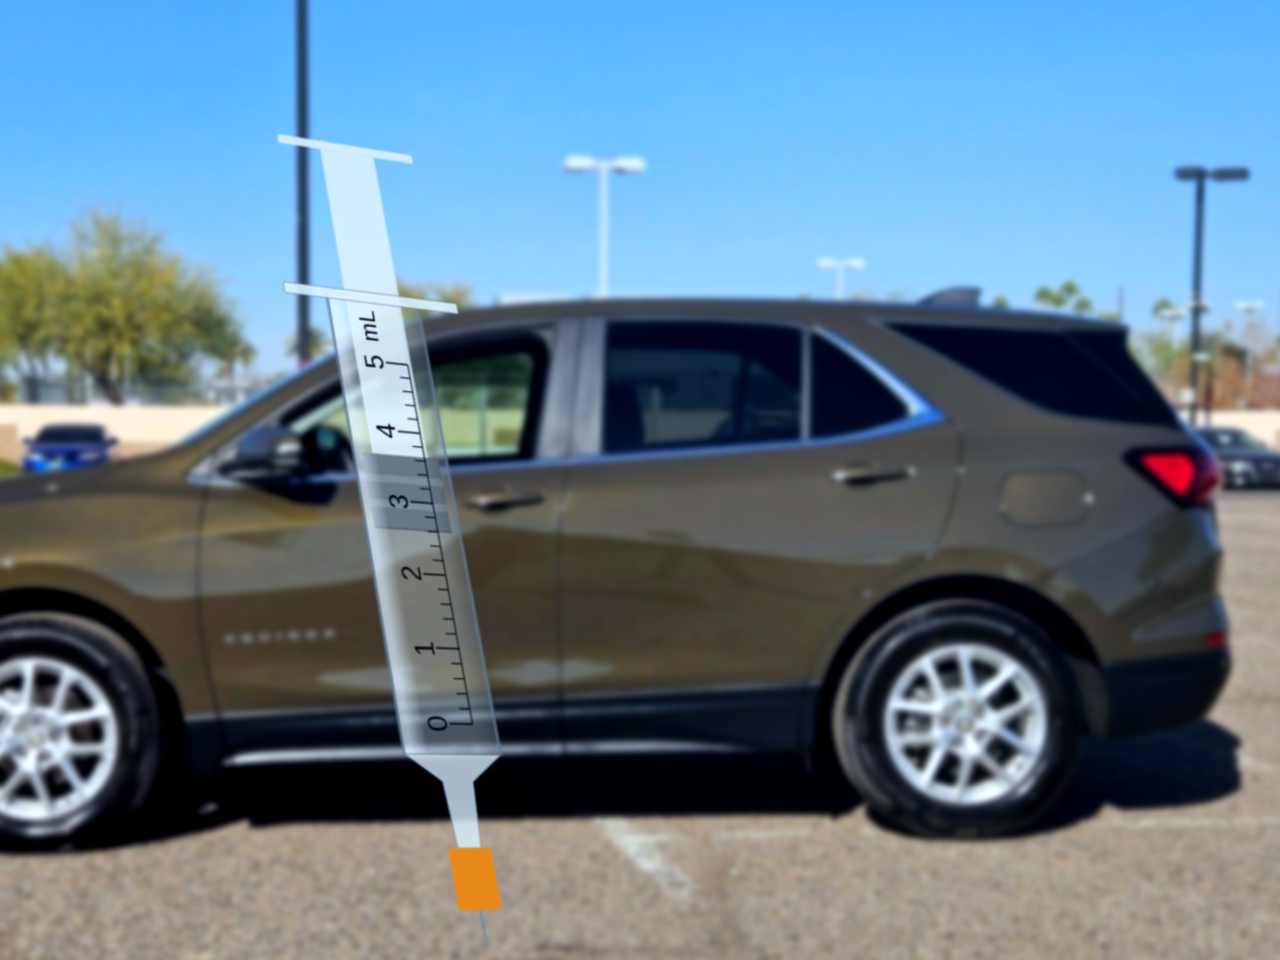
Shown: 2.6 mL
